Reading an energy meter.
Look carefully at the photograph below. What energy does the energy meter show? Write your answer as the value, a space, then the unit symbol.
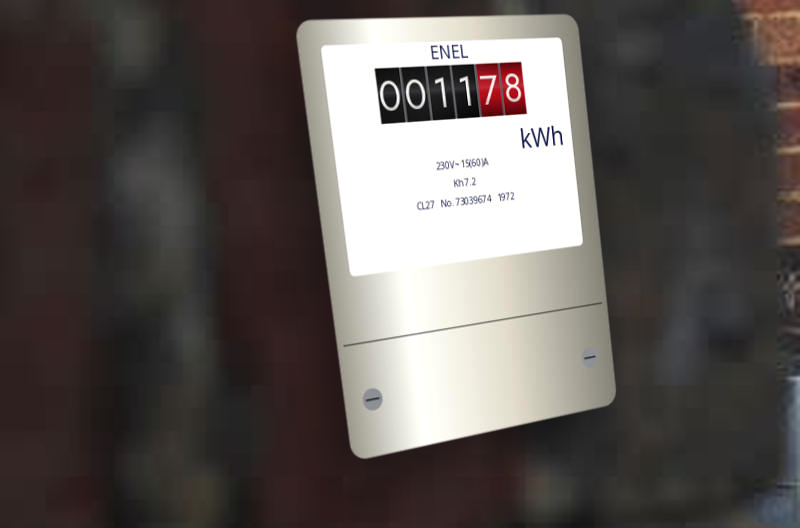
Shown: 11.78 kWh
